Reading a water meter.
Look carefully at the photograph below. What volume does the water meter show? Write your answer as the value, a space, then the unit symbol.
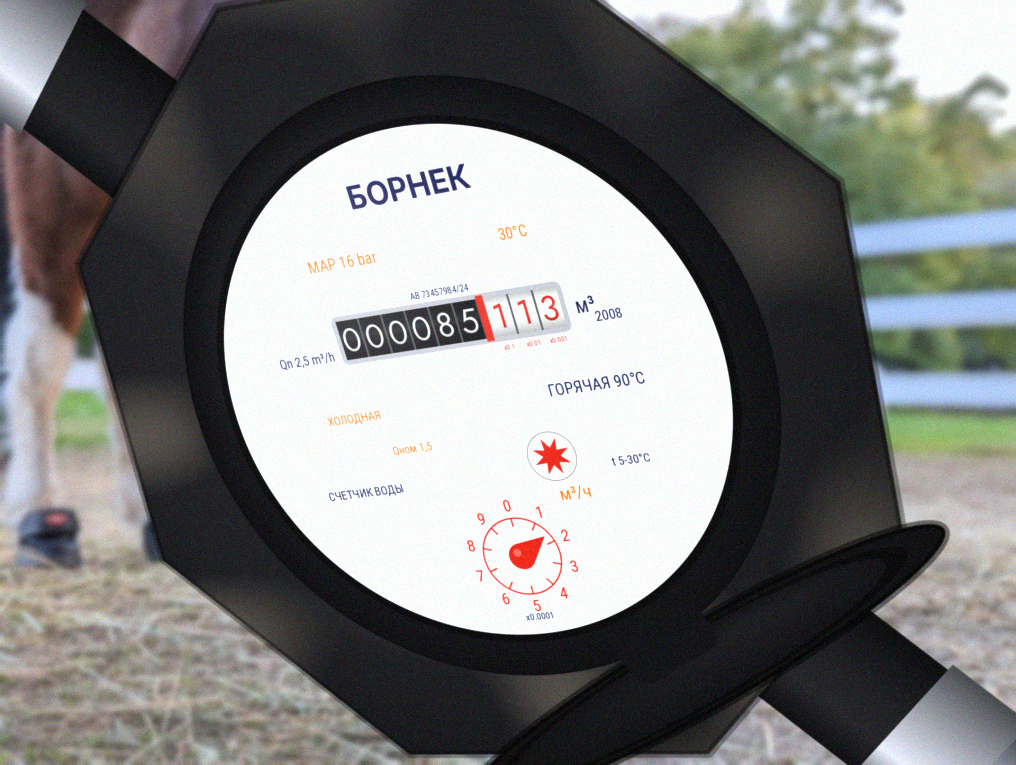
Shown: 85.1131 m³
